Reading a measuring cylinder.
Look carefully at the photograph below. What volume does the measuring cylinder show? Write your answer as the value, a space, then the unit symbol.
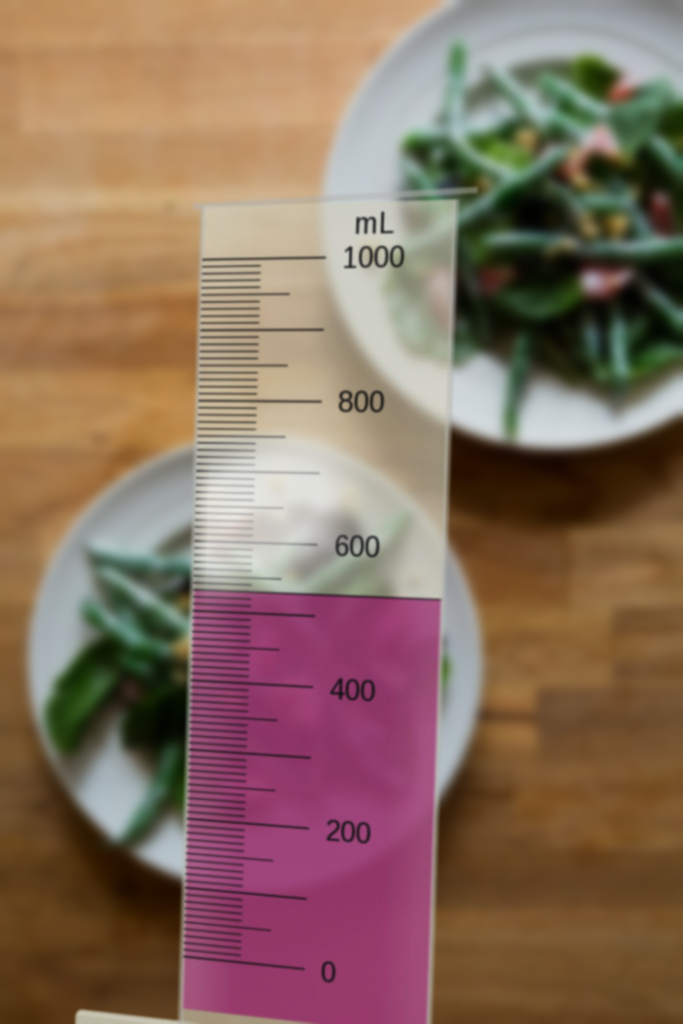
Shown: 530 mL
